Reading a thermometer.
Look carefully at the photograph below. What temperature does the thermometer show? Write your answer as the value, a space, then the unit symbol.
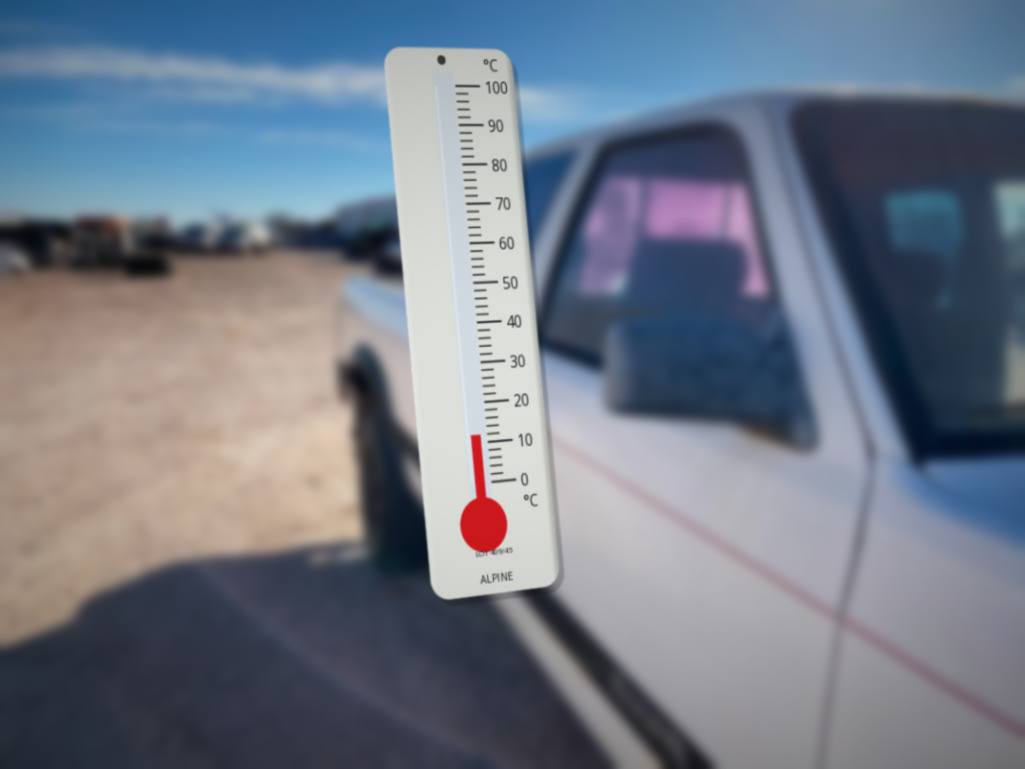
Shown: 12 °C
